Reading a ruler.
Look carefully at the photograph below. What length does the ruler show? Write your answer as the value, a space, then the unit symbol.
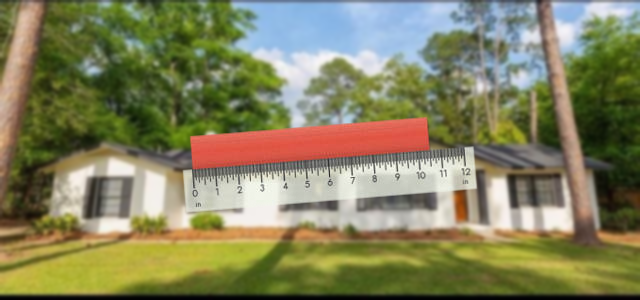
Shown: 10.5 in
